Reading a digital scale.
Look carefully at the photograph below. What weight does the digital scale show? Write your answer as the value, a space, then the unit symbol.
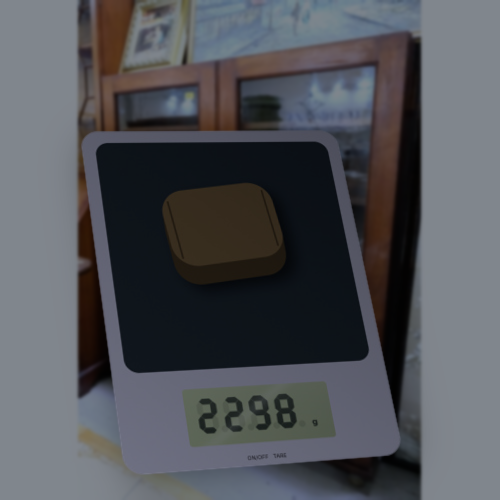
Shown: 2298 g
